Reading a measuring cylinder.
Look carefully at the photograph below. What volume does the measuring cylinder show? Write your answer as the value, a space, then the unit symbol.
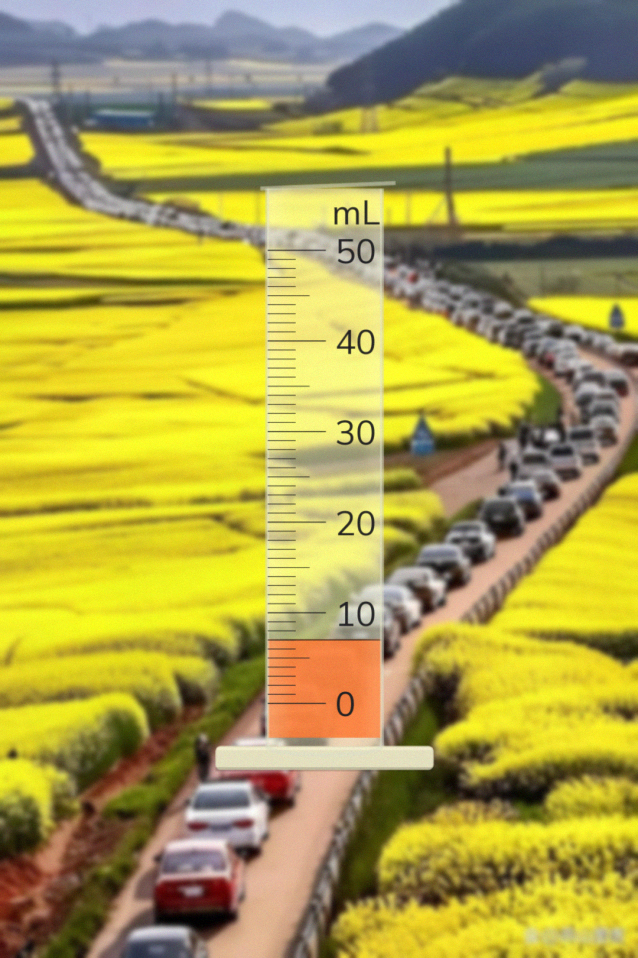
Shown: 7 mL
